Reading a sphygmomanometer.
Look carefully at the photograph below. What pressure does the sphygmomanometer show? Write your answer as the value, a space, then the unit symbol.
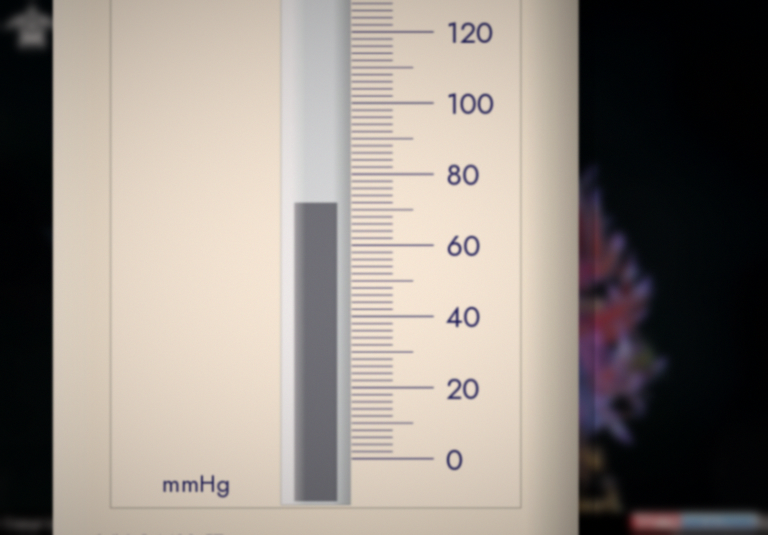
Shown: 72 mmHg
